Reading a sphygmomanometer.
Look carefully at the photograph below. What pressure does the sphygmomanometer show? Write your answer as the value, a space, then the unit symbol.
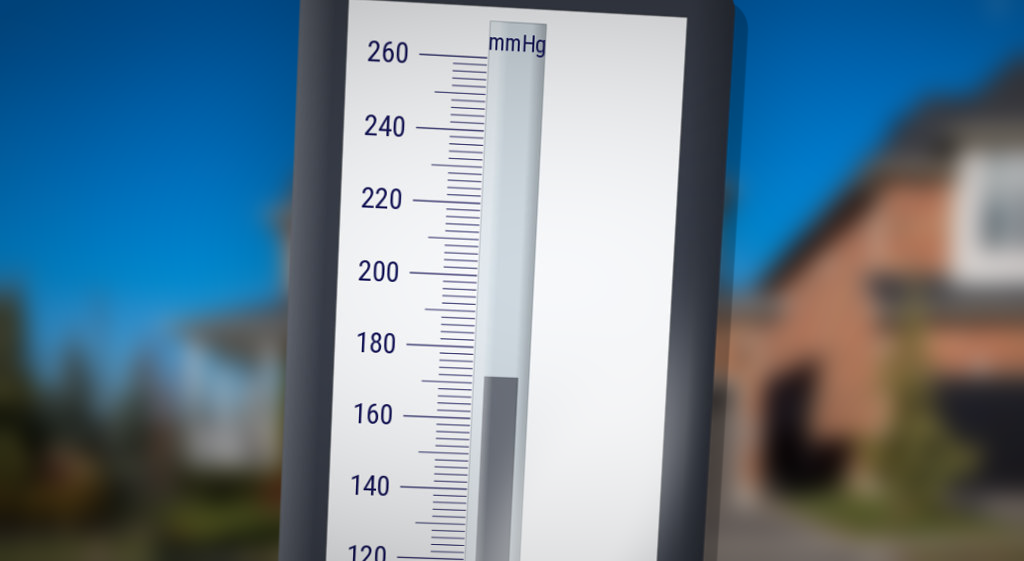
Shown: 172 mmHg
